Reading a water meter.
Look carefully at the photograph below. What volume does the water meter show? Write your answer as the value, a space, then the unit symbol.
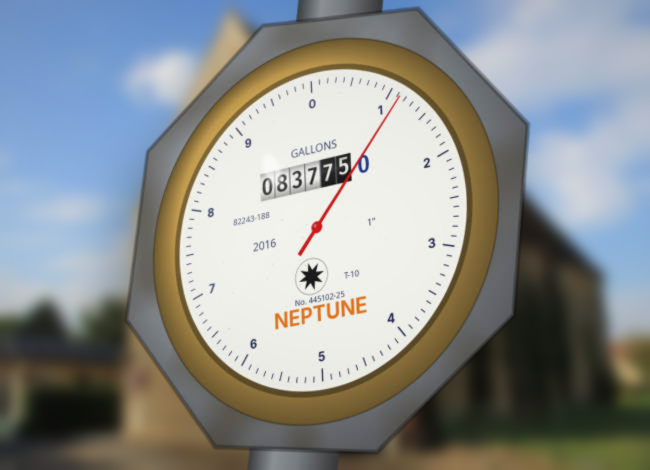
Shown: 837751.1 gal
